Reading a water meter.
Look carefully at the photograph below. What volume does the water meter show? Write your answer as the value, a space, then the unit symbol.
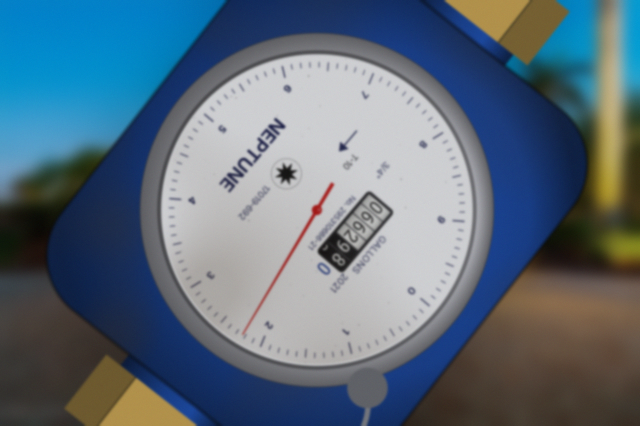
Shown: 662982.2 gal
